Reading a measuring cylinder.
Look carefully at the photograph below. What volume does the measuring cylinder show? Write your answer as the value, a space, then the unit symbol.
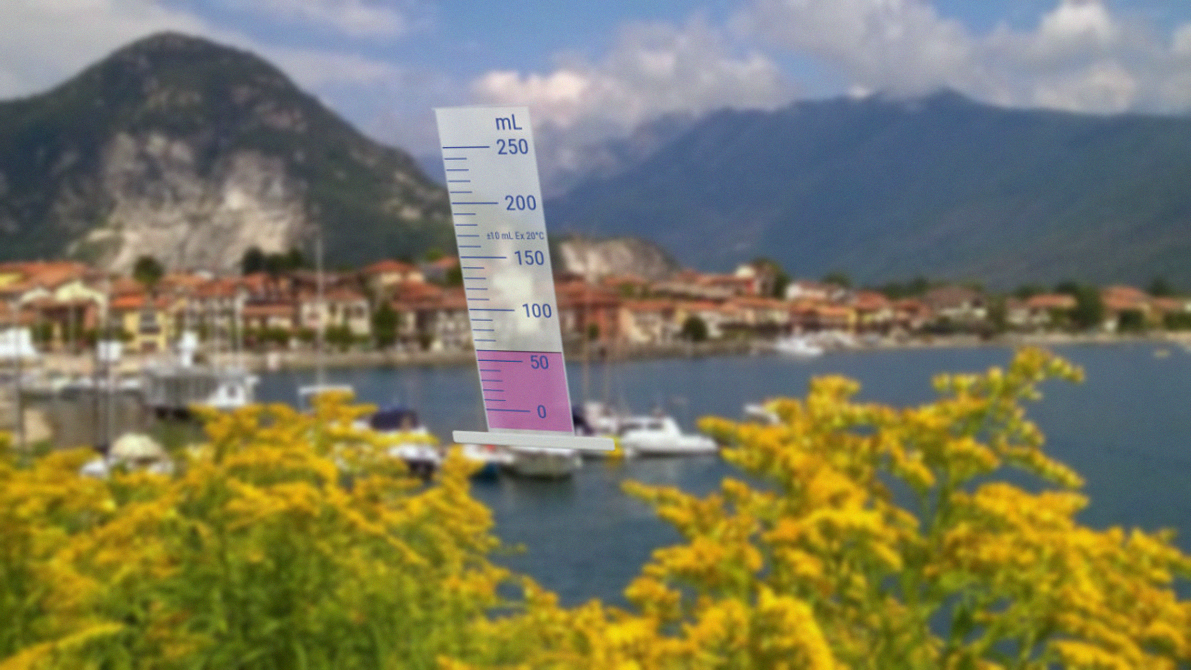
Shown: 60 mL
